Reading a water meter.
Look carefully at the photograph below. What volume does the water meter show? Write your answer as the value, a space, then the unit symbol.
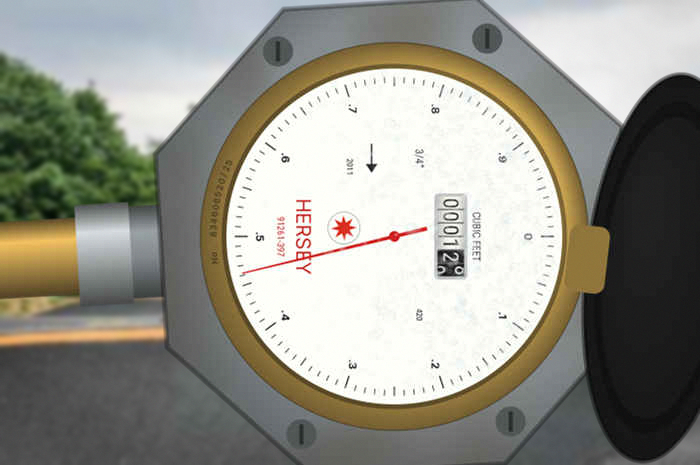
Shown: 128.46 ft³
